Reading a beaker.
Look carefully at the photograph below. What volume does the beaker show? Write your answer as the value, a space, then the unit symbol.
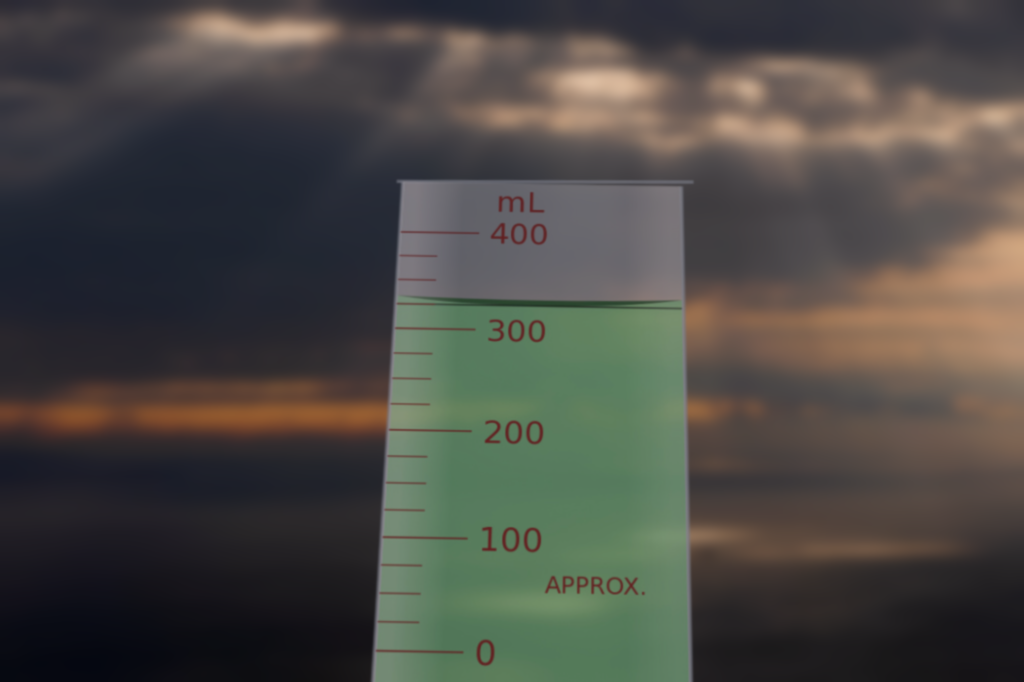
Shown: 325 mL
